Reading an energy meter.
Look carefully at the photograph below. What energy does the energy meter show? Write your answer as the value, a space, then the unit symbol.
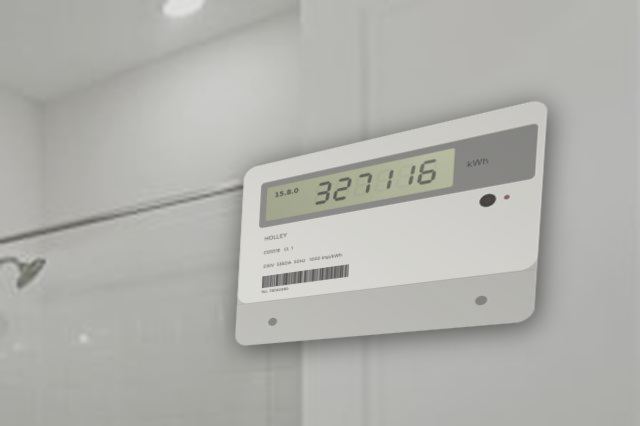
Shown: 327116 kWh
